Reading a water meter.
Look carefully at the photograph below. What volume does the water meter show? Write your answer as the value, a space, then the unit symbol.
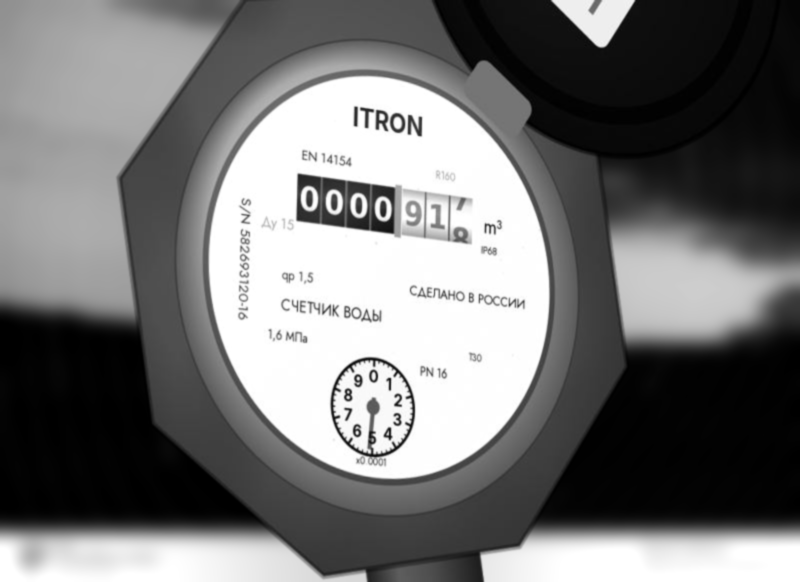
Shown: 0.9175 m³
